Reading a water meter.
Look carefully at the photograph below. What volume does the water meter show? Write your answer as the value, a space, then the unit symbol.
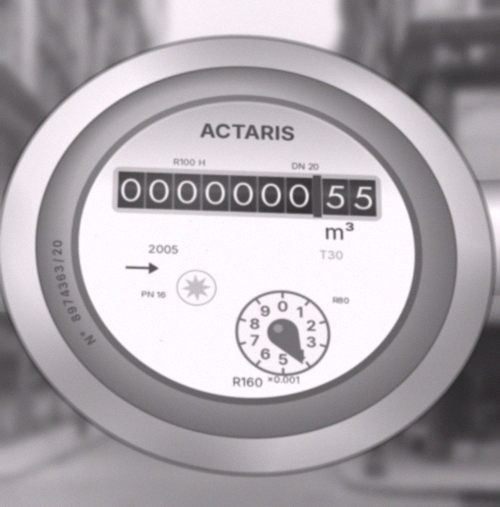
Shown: 0.554 m³
